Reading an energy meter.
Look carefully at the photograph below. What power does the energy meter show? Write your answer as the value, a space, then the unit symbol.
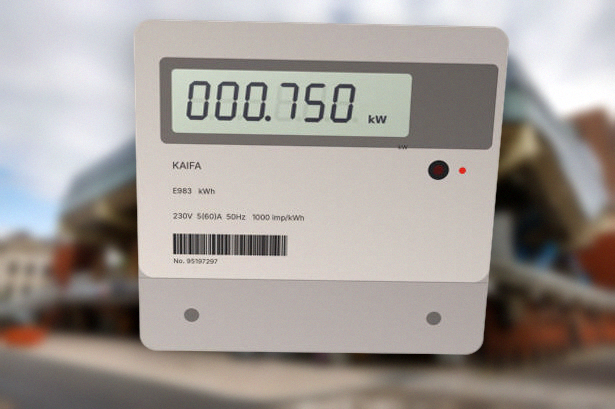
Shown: 0.750 kW
